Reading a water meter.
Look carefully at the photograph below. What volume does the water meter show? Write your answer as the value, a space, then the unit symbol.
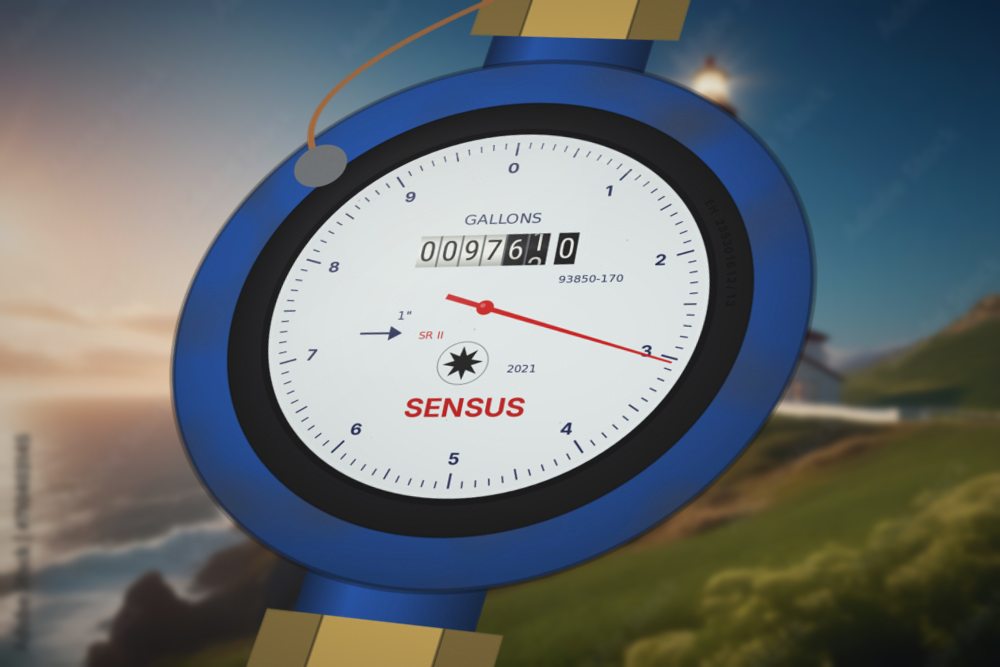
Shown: 97613.0 gal
